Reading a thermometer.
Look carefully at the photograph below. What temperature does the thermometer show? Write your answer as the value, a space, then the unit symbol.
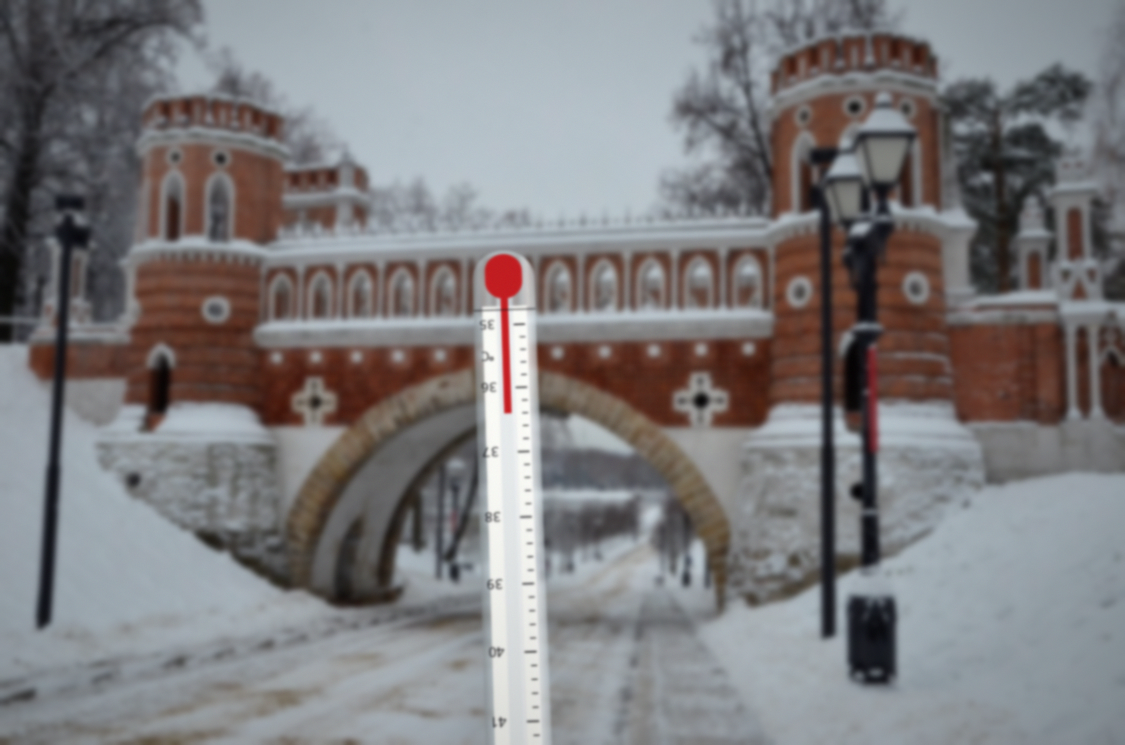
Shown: 36.4 °C
